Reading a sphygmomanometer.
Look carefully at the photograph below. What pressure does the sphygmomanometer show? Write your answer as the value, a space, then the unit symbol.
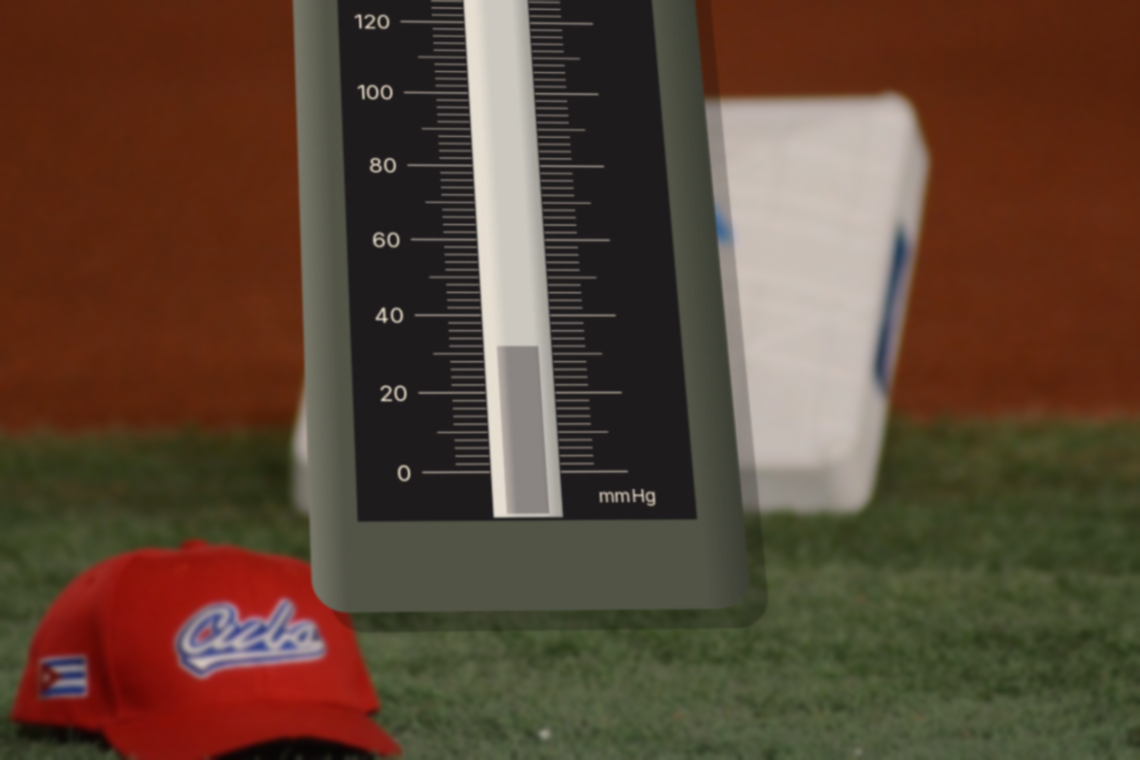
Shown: 32 mmHg
